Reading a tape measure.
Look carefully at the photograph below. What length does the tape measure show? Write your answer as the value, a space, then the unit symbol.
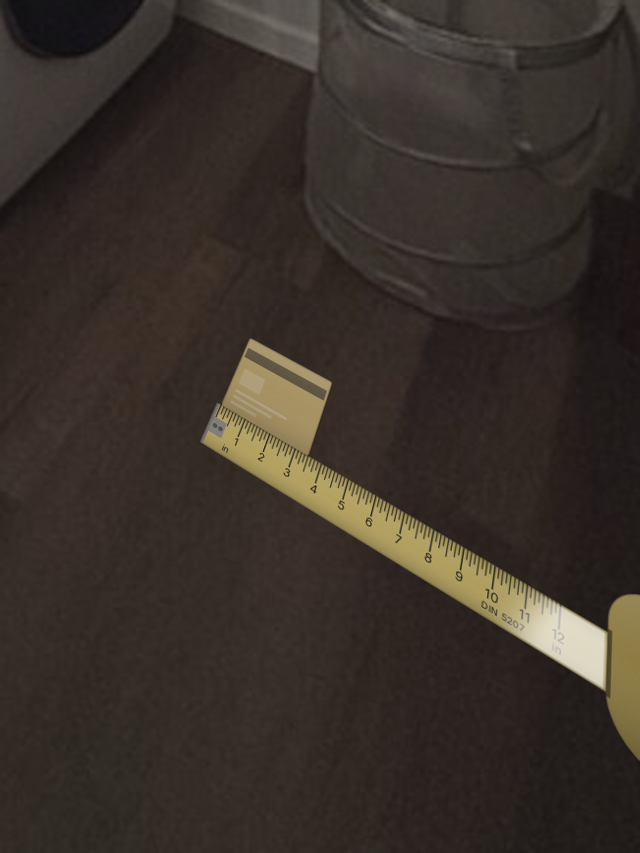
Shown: 3.5 in
